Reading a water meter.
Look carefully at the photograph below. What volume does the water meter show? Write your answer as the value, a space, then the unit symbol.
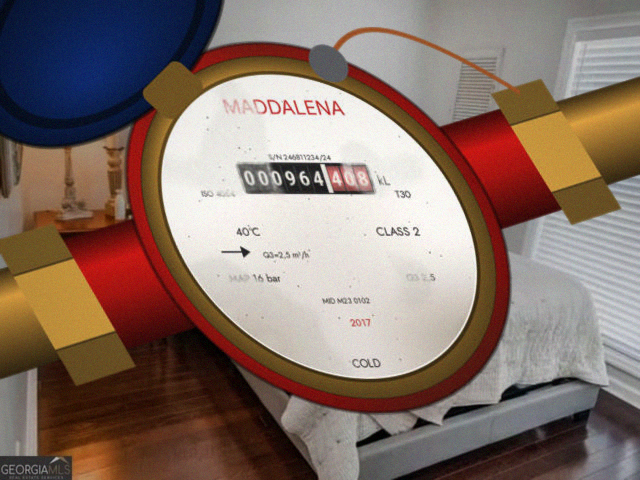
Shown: 964.408 kL
